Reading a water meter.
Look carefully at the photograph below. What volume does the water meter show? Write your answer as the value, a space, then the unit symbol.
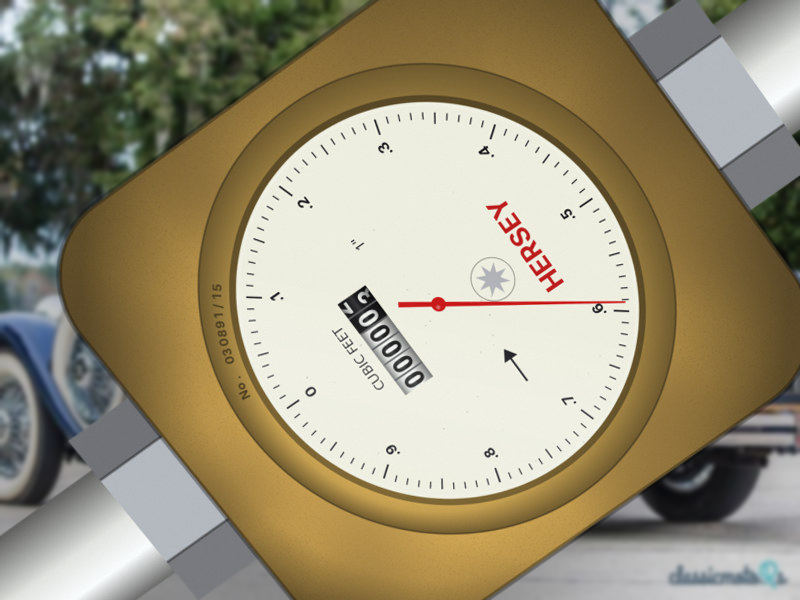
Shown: 2.59 ft³
